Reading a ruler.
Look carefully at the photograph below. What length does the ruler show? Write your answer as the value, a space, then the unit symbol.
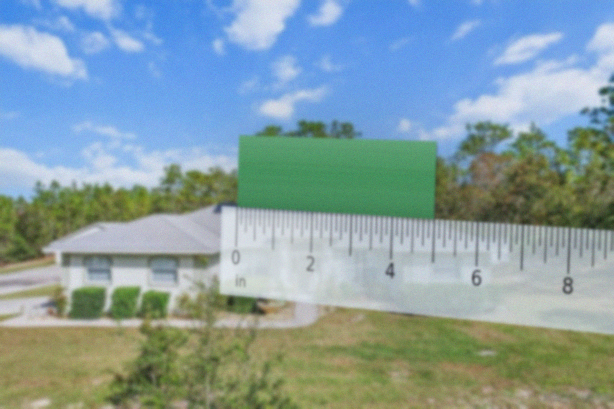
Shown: 5 in
